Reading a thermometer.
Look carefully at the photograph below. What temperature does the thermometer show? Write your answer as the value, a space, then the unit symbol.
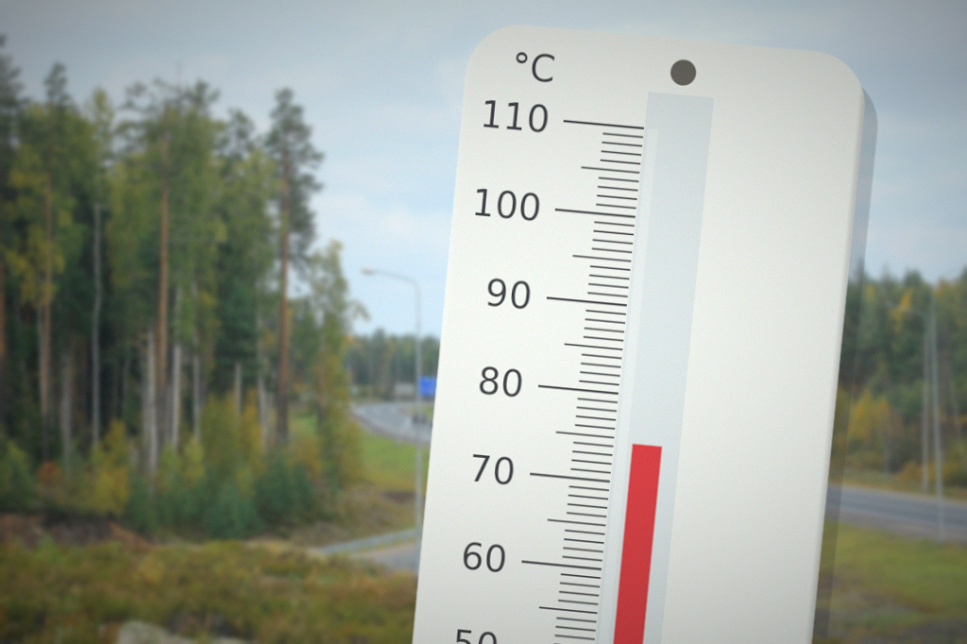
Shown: 74.5 °C
